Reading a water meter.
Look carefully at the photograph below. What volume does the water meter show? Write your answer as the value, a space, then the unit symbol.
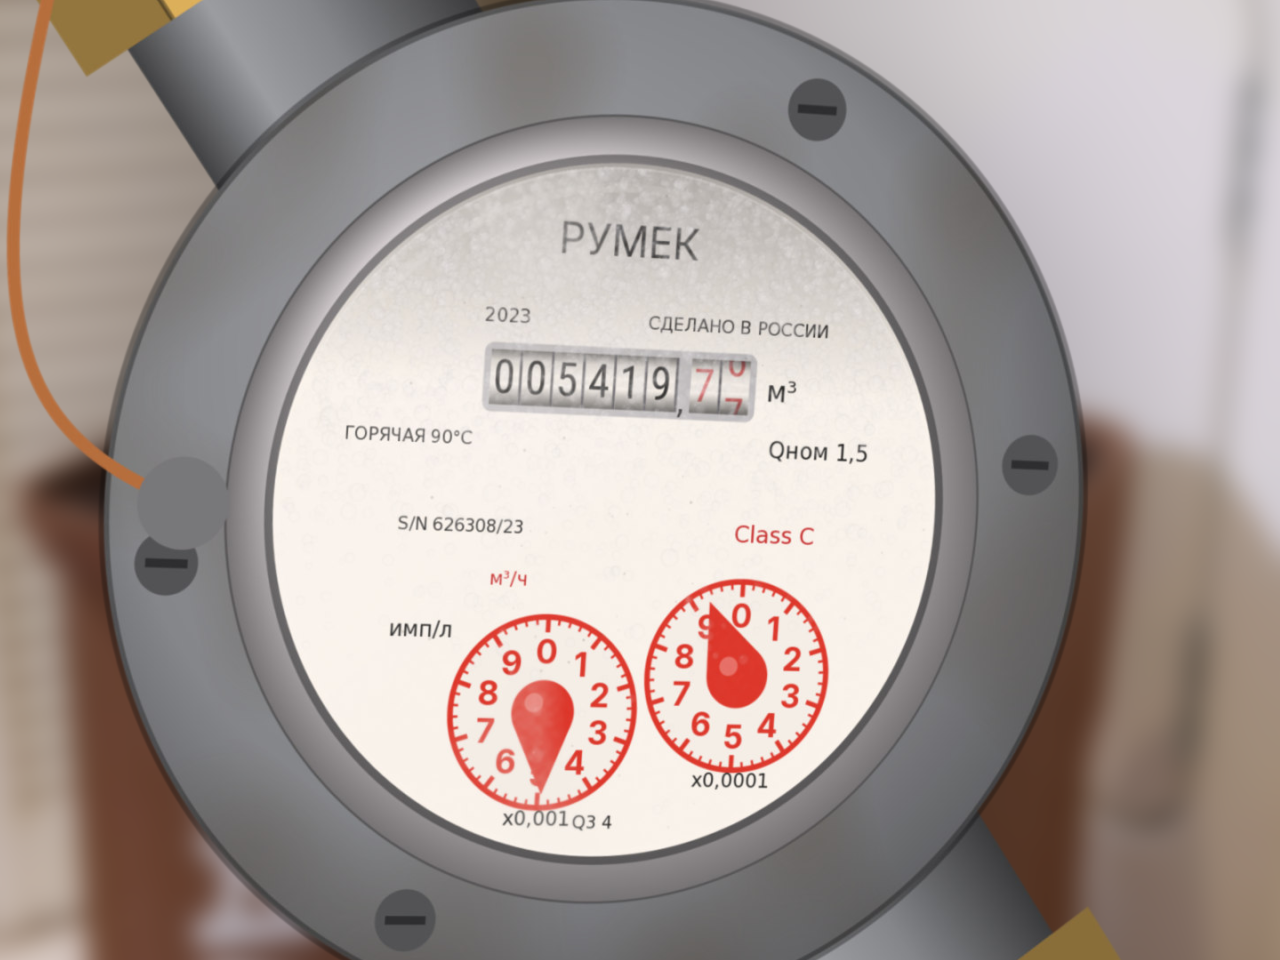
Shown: 5419.7649 m³
